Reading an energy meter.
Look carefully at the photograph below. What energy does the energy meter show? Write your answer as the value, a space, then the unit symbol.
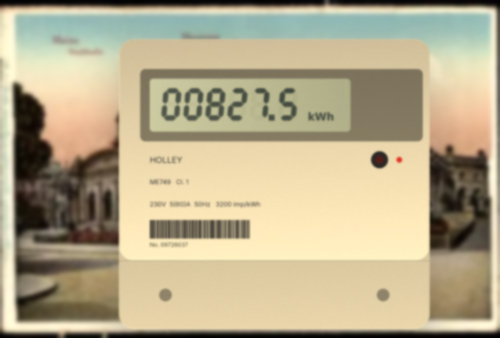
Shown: 827.5 kWh
